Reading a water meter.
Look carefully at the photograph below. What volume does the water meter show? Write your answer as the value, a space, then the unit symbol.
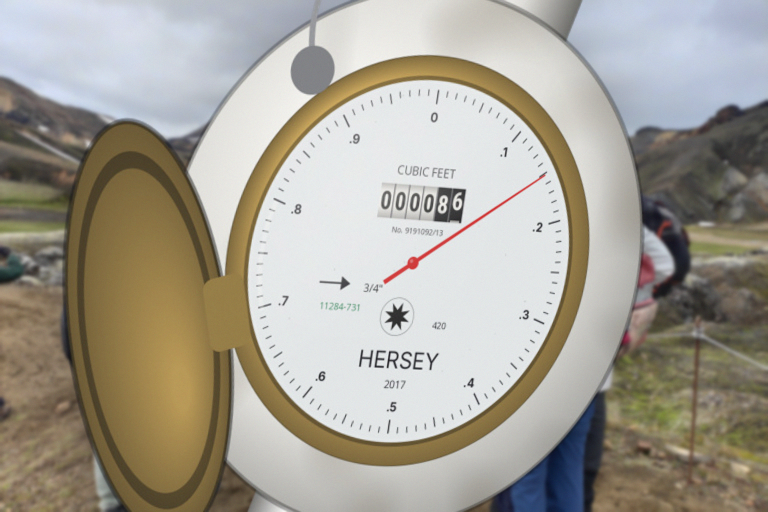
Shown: 86.15 ft³
